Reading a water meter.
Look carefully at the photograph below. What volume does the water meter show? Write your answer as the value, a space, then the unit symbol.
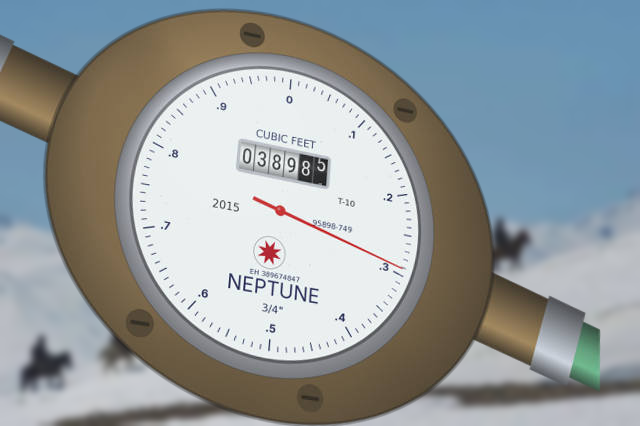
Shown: 38985.29 ft³
